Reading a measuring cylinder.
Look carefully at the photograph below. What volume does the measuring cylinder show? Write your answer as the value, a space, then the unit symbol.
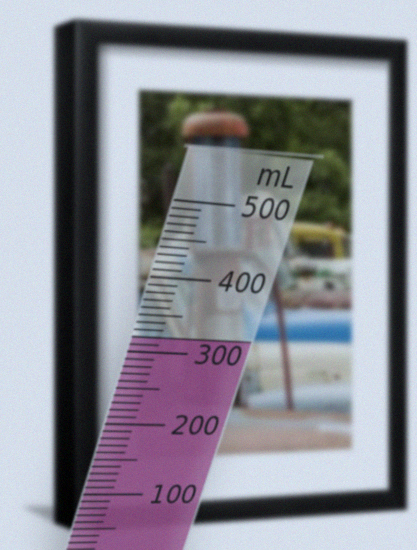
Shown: 320 mL
